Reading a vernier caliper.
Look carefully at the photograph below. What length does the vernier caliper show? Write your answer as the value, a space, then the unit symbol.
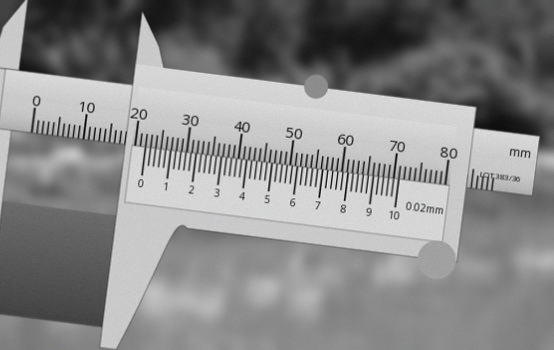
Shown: 22.0 mm
